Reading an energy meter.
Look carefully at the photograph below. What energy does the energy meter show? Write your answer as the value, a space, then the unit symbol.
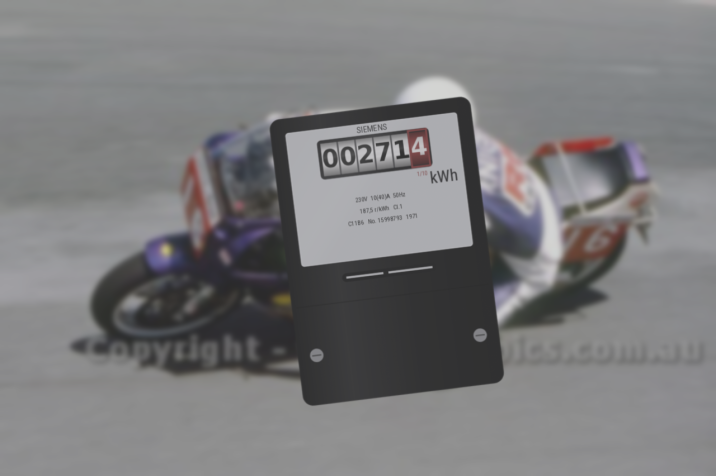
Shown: 271.4 kWh
